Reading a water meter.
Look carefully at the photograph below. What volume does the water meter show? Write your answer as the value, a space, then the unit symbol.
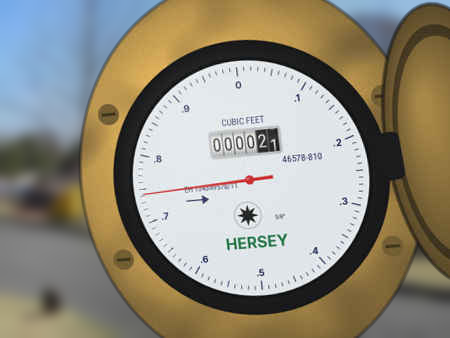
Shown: 20.74 ft³
